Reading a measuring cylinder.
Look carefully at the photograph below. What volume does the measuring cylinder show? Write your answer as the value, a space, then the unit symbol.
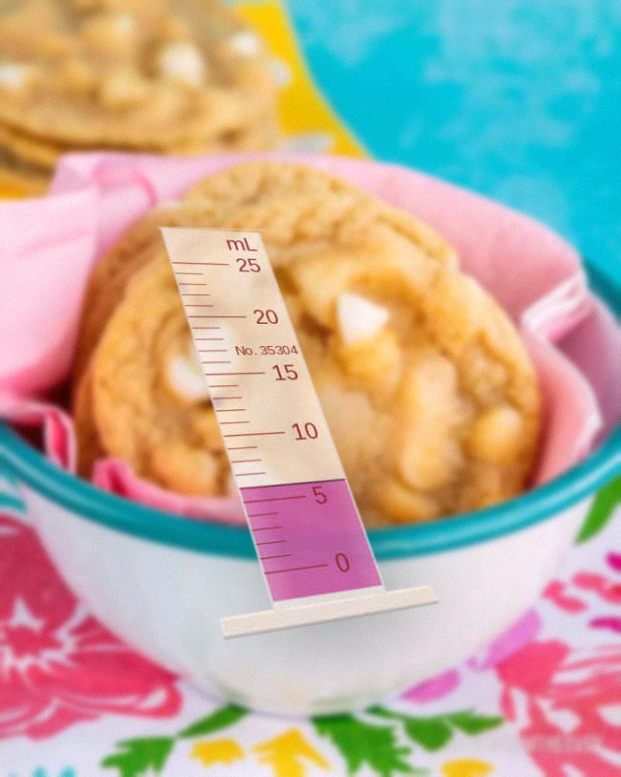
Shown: 6 mL
